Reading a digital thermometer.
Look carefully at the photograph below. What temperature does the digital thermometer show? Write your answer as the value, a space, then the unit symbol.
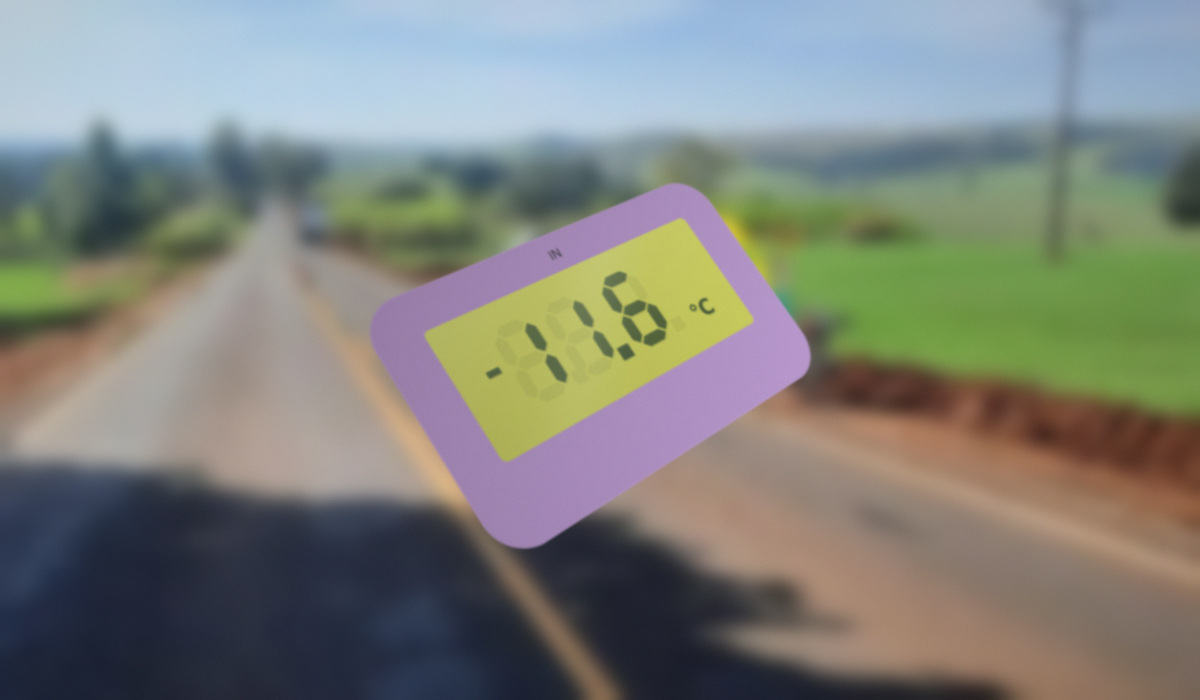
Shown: -11.6 °C
